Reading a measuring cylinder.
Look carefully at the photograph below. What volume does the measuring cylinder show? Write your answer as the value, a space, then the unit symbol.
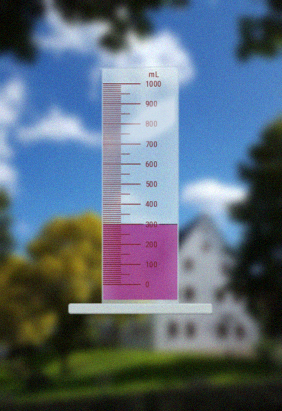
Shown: 300 mL
